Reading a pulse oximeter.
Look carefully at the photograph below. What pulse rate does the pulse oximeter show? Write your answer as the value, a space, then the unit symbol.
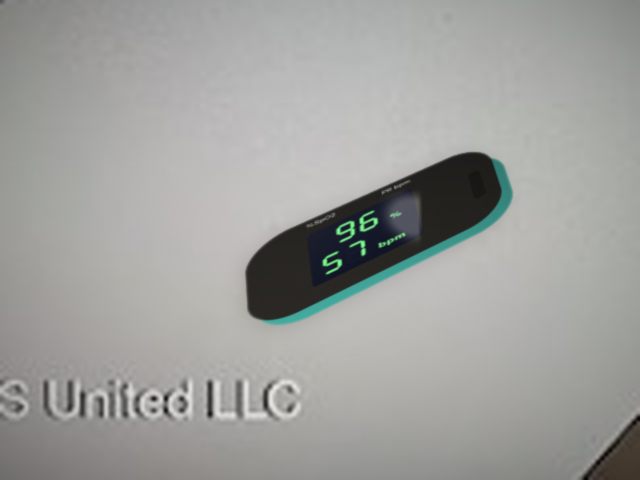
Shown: 57 bpm
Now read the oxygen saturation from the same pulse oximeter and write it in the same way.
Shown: 96 %
